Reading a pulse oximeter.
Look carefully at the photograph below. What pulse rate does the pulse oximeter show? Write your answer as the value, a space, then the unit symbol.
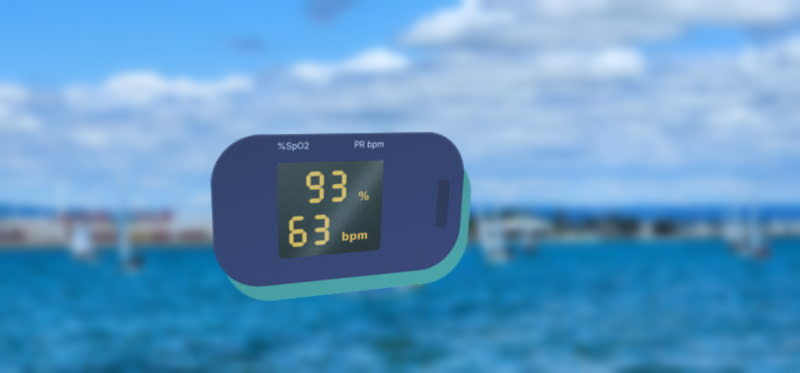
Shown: 63 bpm
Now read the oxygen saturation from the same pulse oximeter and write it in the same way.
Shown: 93 %
